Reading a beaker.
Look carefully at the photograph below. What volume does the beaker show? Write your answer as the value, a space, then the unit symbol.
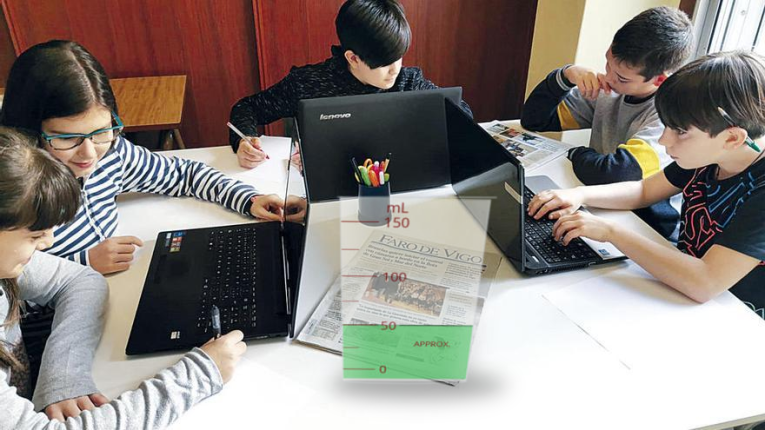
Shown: 50 mL
